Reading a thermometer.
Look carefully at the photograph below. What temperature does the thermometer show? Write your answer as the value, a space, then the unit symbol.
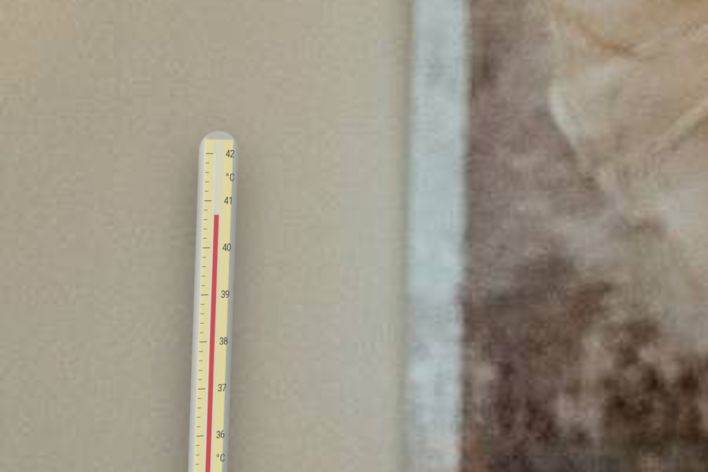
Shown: 40.7 °C
